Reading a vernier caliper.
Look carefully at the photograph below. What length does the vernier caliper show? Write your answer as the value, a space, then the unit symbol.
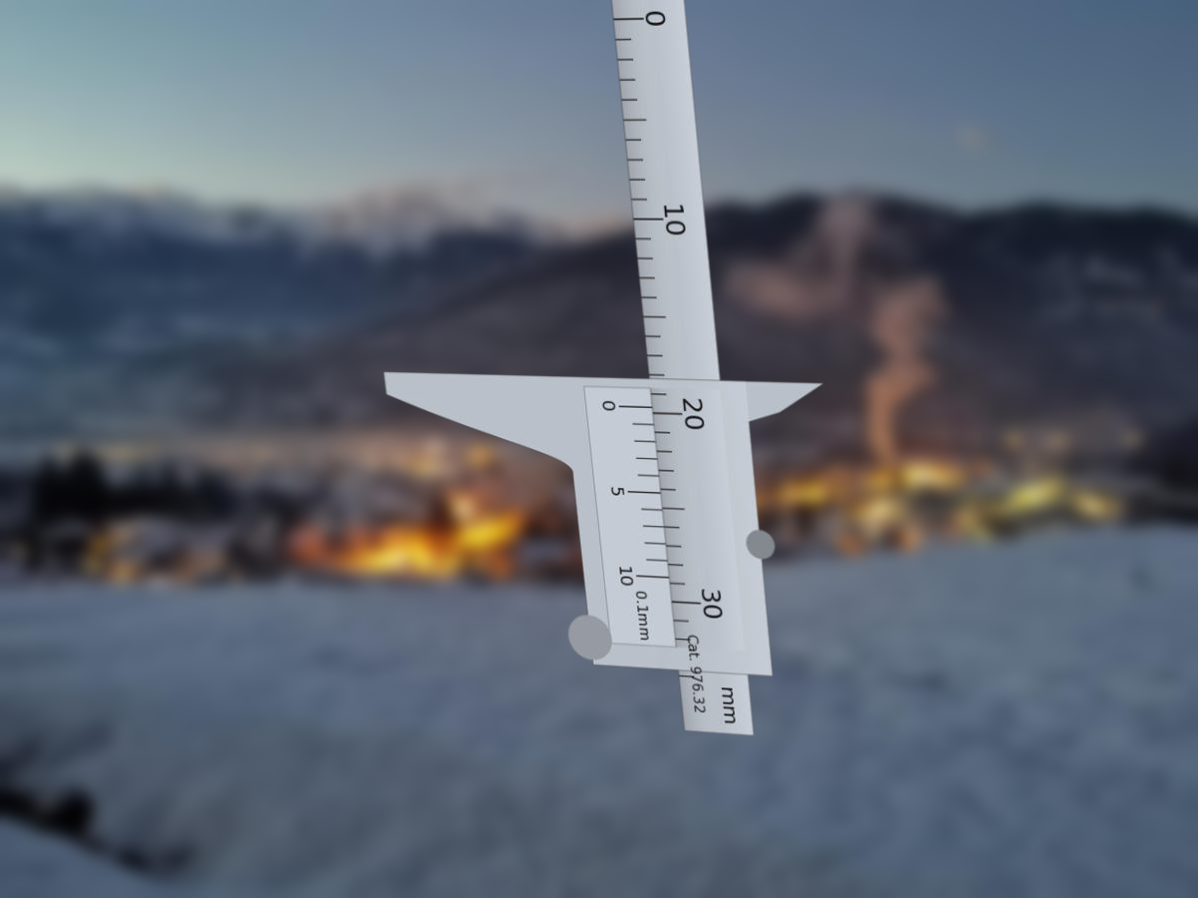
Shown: 19.7 mm
